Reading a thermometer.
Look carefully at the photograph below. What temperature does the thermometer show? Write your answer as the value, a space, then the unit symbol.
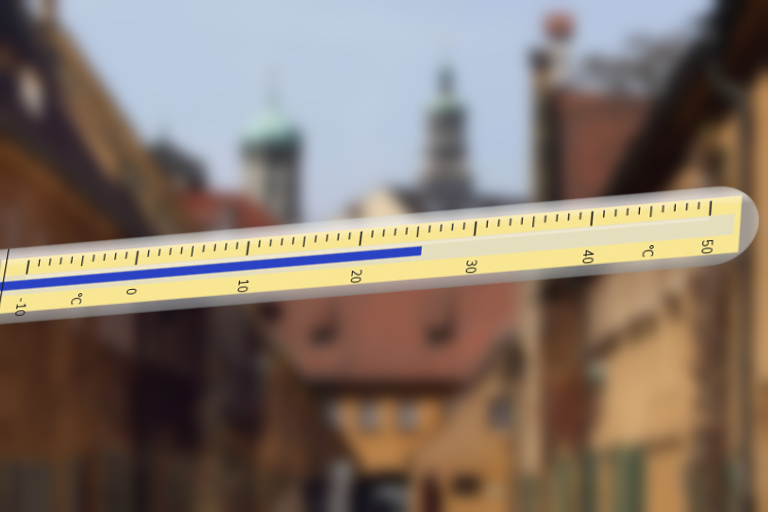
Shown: 25.5 °C
